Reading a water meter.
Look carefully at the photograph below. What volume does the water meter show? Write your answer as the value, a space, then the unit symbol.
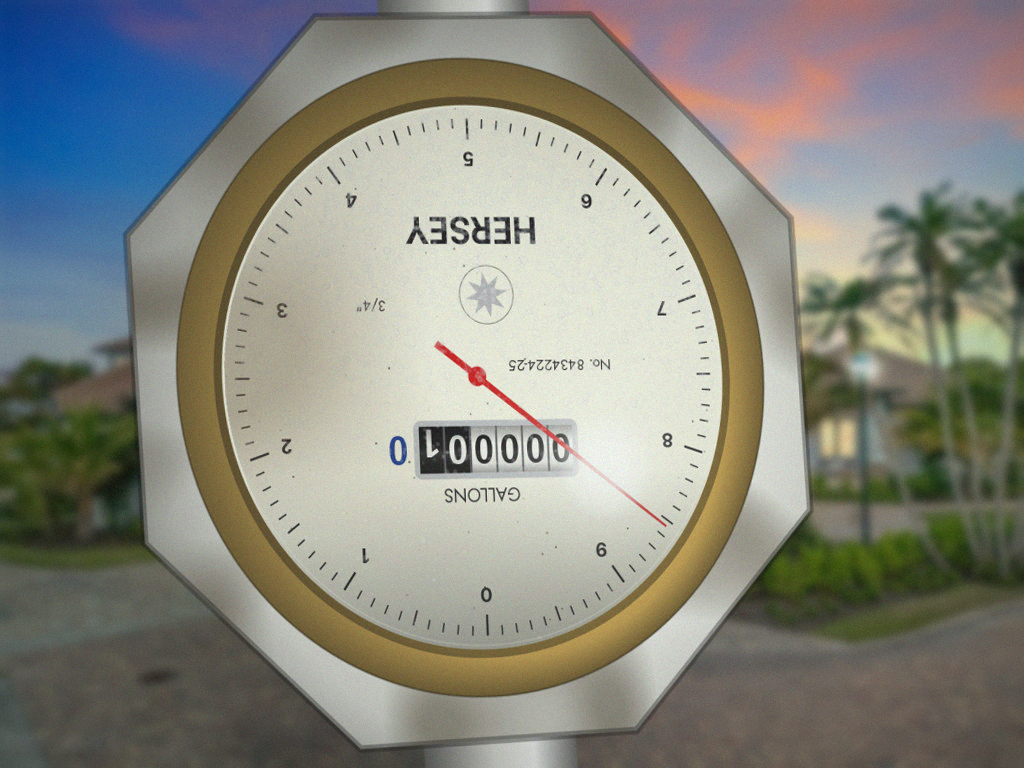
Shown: 8.5 gal
